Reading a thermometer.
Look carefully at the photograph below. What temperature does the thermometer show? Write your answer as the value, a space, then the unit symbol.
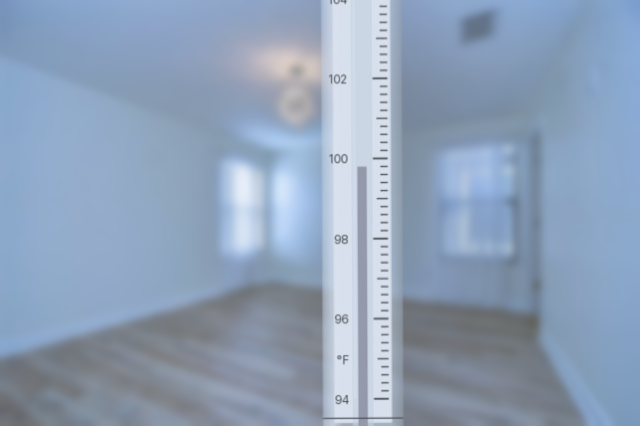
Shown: 99.8 °F
